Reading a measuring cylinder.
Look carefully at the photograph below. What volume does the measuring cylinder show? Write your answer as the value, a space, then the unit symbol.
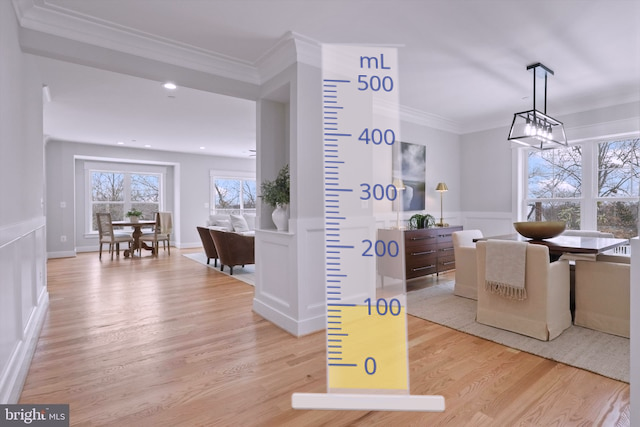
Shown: 100 mL
